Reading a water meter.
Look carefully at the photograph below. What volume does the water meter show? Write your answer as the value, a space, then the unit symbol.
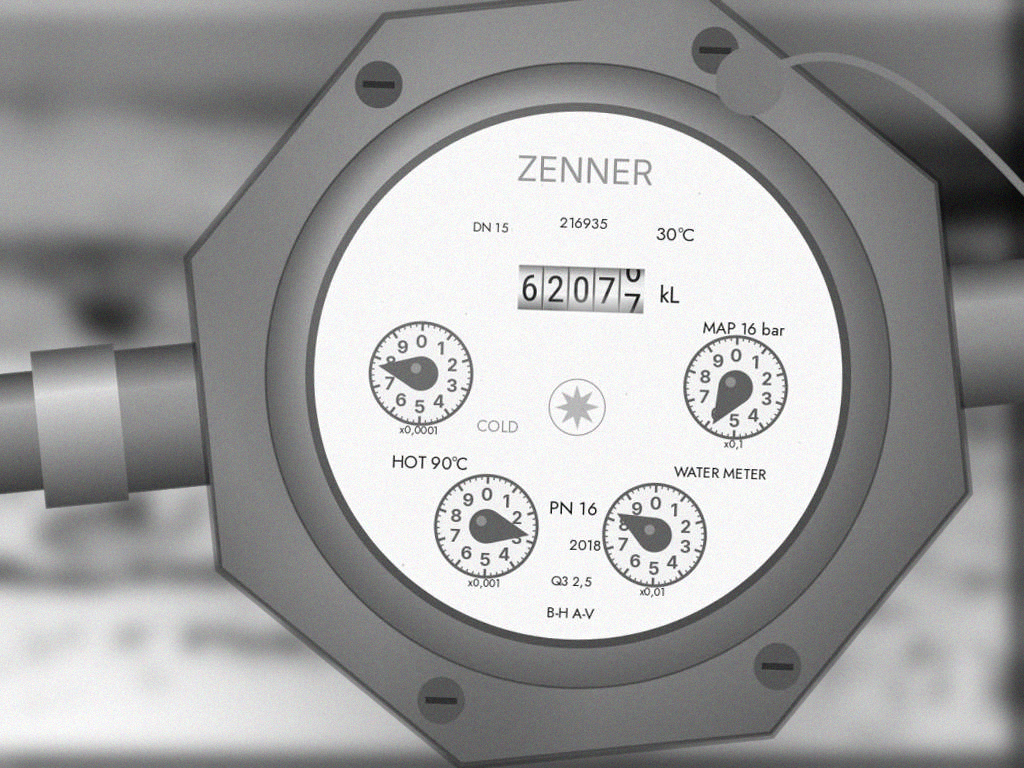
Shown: 62076.5827 kL
